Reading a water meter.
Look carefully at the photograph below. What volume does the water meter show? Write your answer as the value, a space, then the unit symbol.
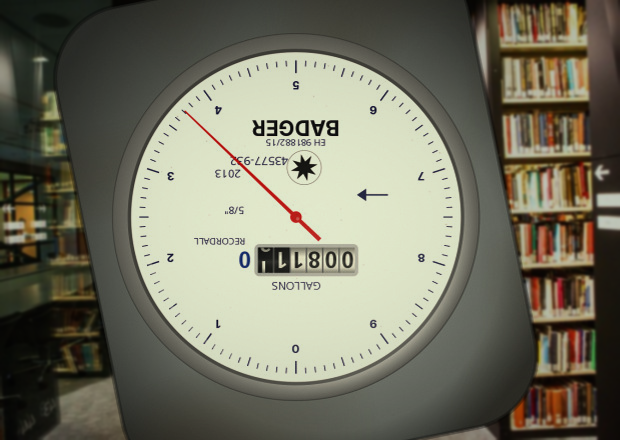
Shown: 81113.7 gal
